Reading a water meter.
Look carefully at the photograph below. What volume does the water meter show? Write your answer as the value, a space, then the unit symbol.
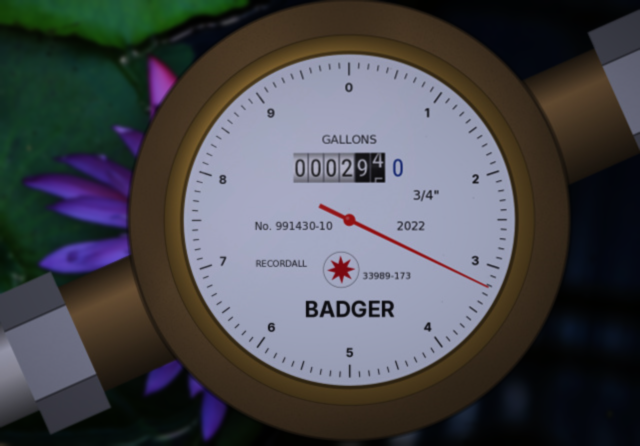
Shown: 2943.2 gal
